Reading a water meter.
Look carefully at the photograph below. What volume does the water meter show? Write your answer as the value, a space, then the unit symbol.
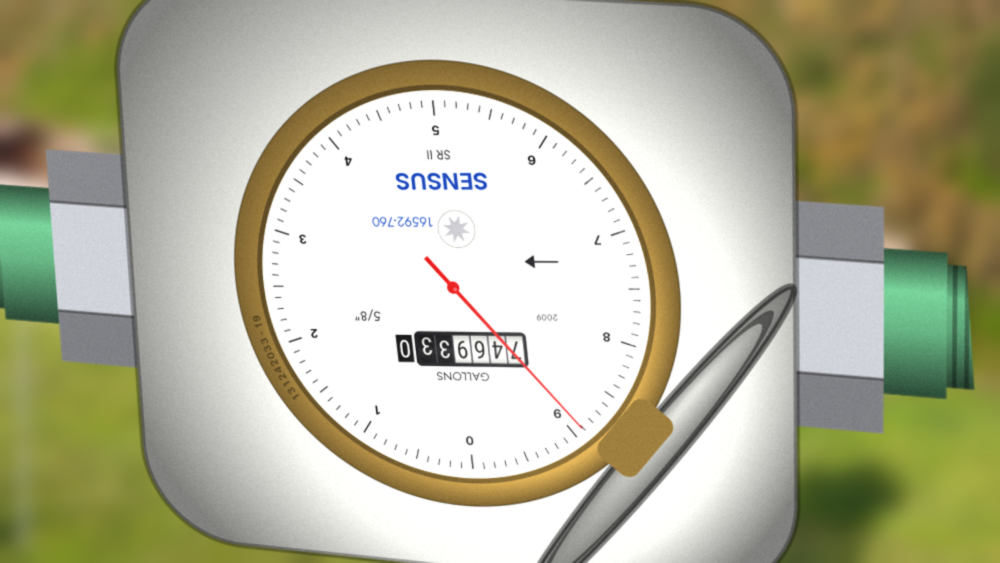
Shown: 7469328.9 gal
